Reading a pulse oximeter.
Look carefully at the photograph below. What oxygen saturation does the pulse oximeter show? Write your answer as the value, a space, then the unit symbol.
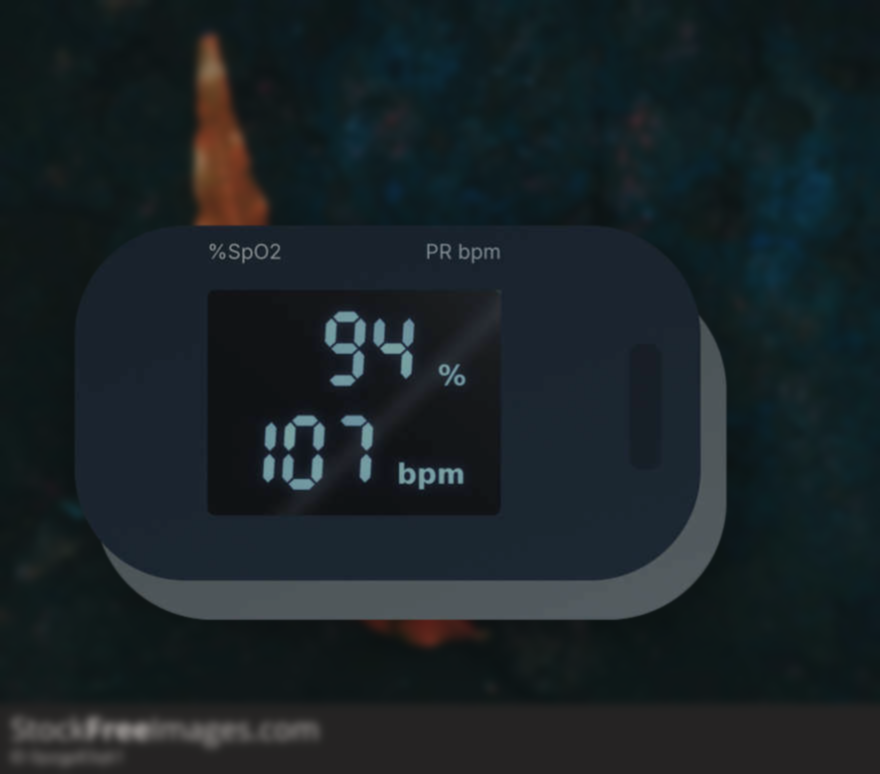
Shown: 94 %
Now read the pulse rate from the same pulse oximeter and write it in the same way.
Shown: 107 bpm
